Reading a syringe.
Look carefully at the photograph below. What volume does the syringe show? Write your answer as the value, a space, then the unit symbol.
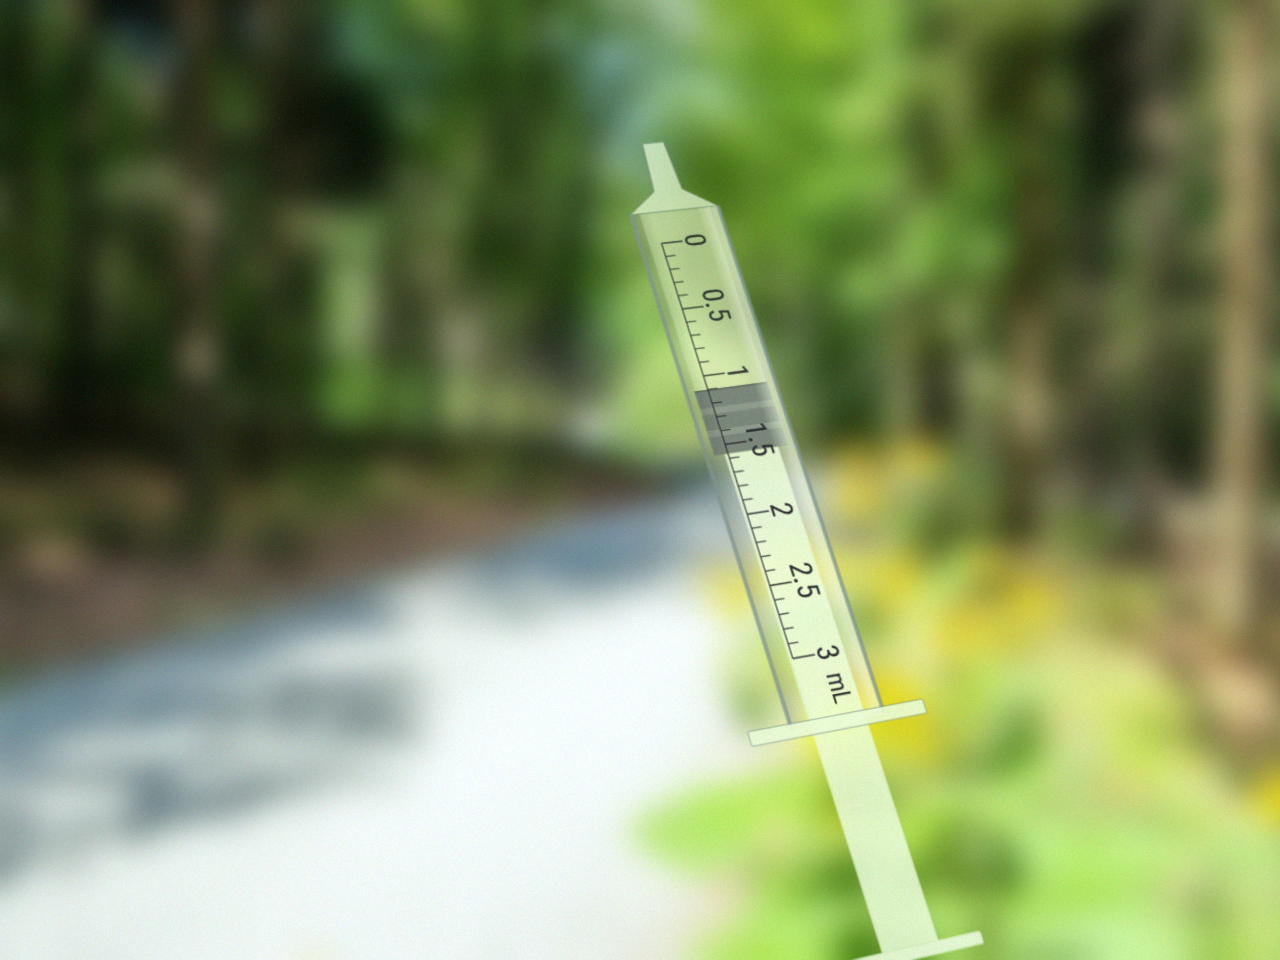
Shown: 1.1 mL
